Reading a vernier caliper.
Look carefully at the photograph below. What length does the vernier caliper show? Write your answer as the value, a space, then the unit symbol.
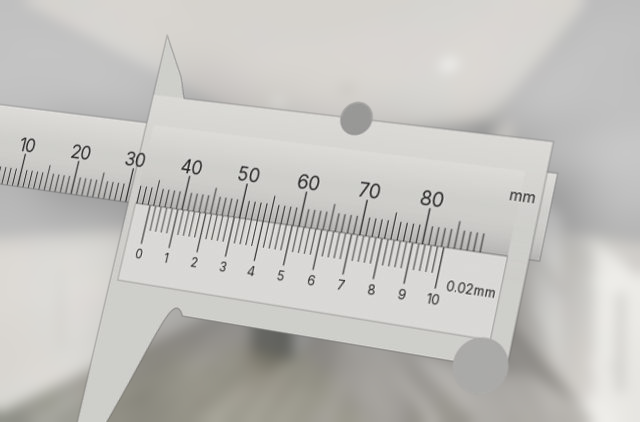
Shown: 34.4 mm
